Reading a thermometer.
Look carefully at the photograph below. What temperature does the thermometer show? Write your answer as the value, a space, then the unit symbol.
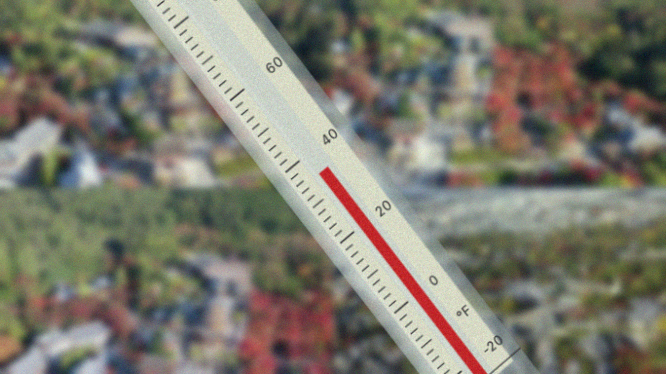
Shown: 35 °F
